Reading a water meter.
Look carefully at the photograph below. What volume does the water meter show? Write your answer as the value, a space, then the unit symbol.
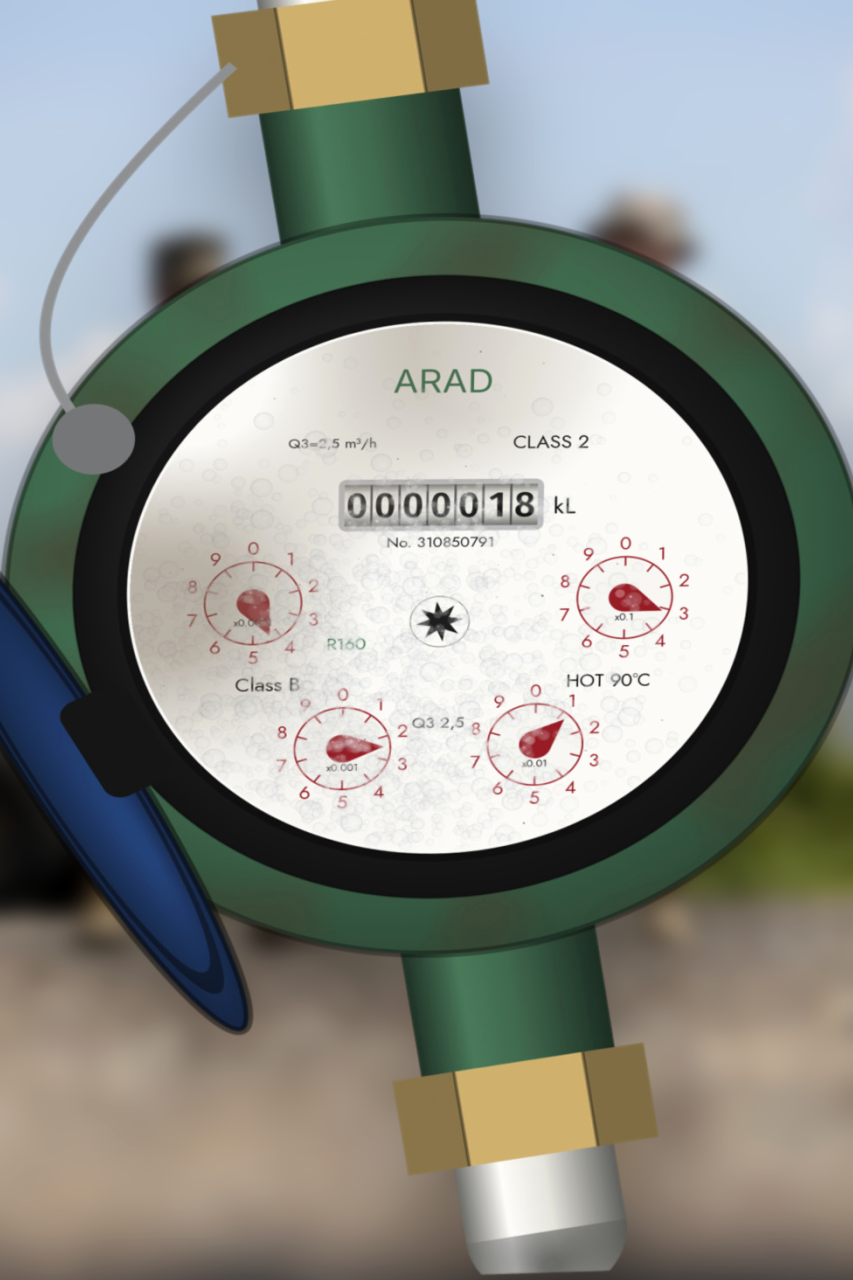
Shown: 18.3124 kL
